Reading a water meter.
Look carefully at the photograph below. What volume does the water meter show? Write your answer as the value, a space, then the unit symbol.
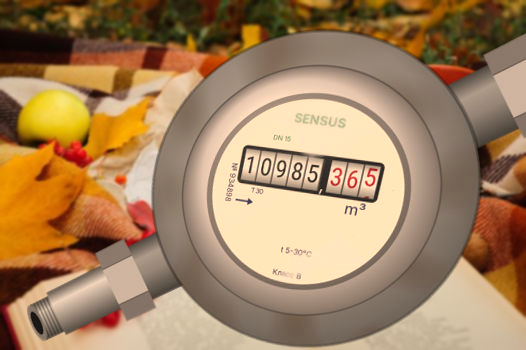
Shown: 10985.365 m³
